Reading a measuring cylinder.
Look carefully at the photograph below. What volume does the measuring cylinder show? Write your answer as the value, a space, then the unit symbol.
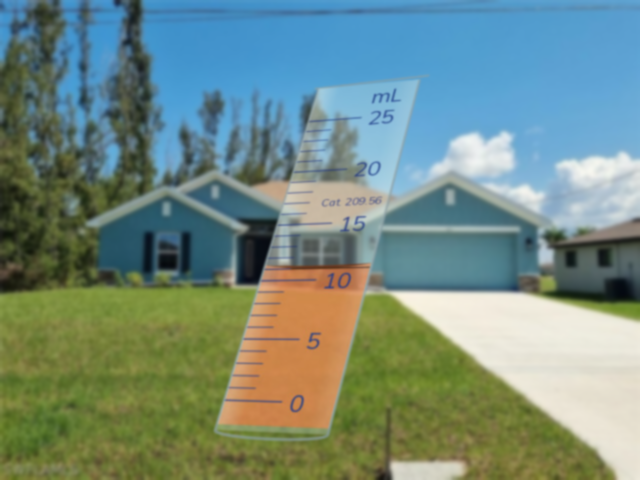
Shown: 11 mL
